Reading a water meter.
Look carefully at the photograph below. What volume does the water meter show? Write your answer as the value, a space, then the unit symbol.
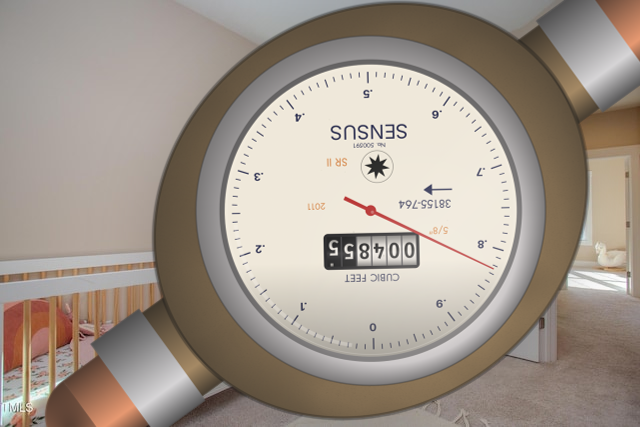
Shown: 4854.82 ft³
